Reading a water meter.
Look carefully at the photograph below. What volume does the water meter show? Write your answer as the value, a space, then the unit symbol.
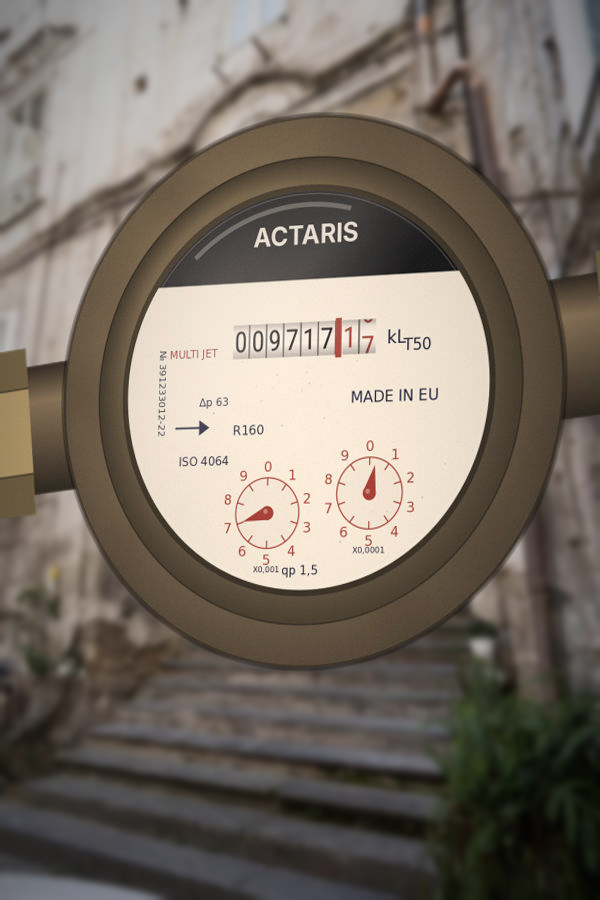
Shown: 9717.1670 kL
